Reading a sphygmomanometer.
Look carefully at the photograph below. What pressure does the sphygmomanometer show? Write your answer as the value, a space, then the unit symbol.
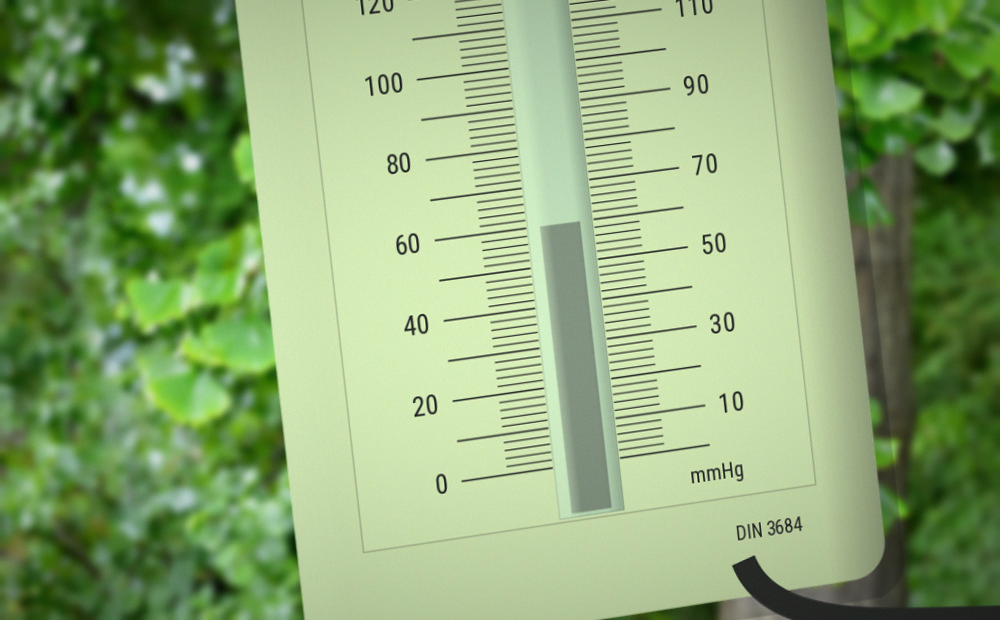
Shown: 60 mmHg
